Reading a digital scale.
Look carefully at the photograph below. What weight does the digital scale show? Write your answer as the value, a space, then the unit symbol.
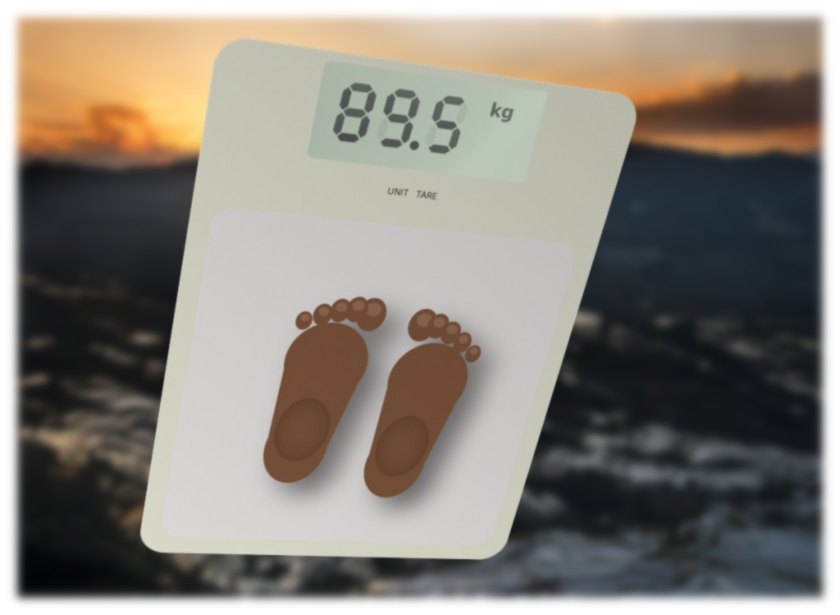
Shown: 89.5 kg
